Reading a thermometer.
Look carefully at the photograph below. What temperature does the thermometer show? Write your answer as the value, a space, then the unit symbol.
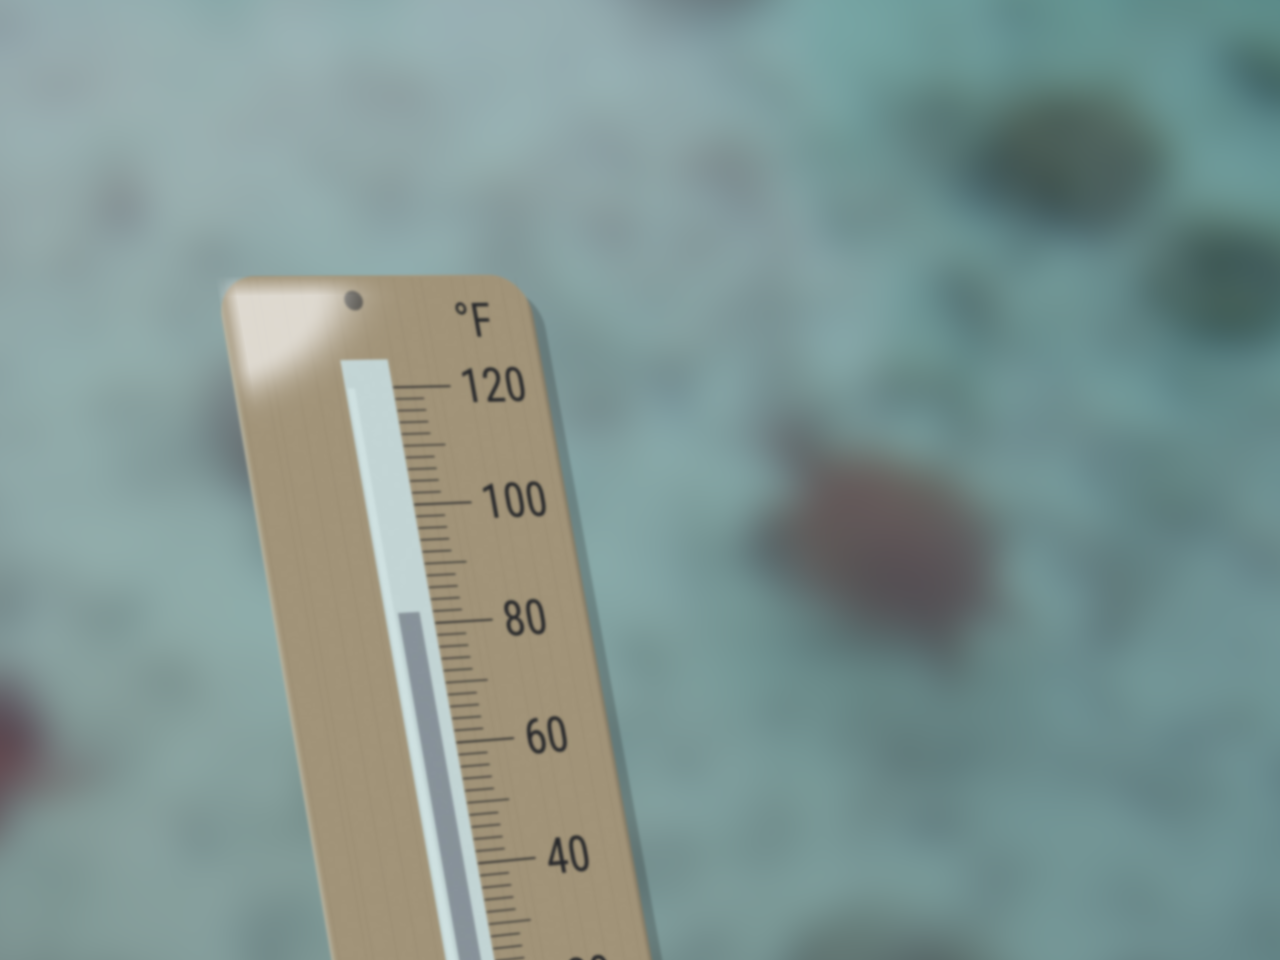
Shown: 82 °F
